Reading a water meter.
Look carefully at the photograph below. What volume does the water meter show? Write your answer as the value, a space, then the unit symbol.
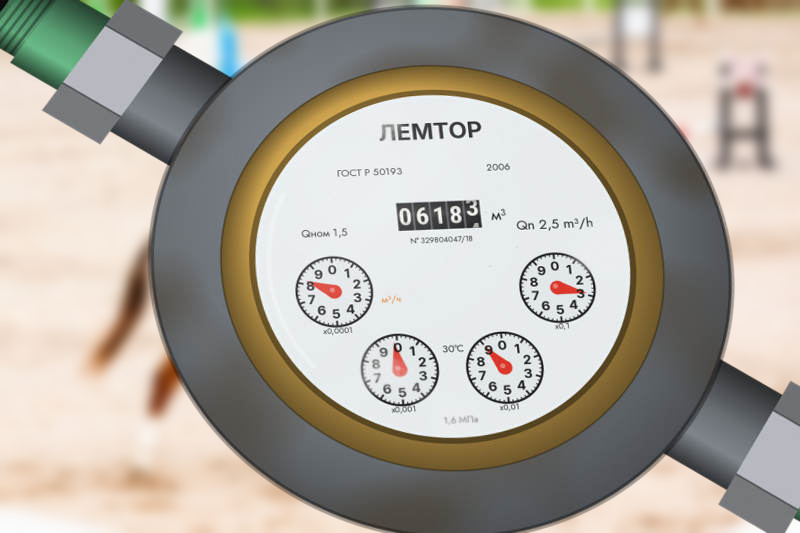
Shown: 6183.2898 m³
